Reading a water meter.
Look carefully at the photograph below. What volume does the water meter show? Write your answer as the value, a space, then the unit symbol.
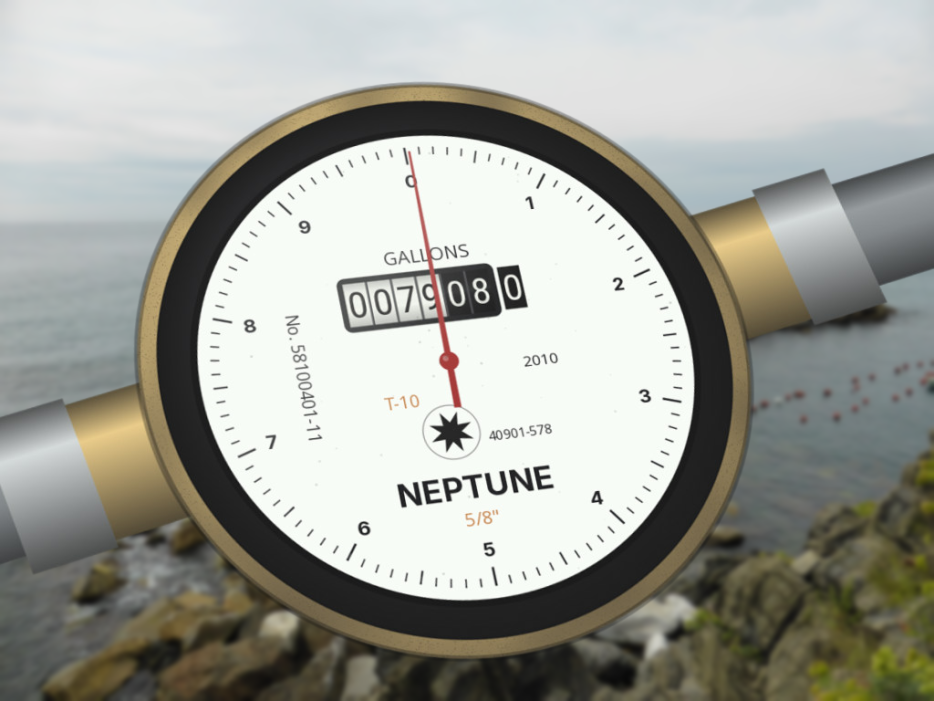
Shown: 79080.0 gal
